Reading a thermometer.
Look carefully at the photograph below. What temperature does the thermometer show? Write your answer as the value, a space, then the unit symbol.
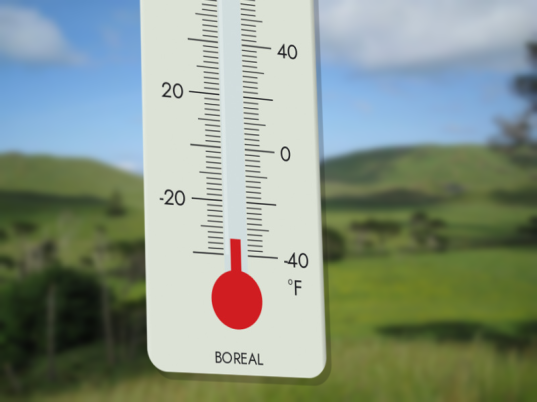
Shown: -34 °F
